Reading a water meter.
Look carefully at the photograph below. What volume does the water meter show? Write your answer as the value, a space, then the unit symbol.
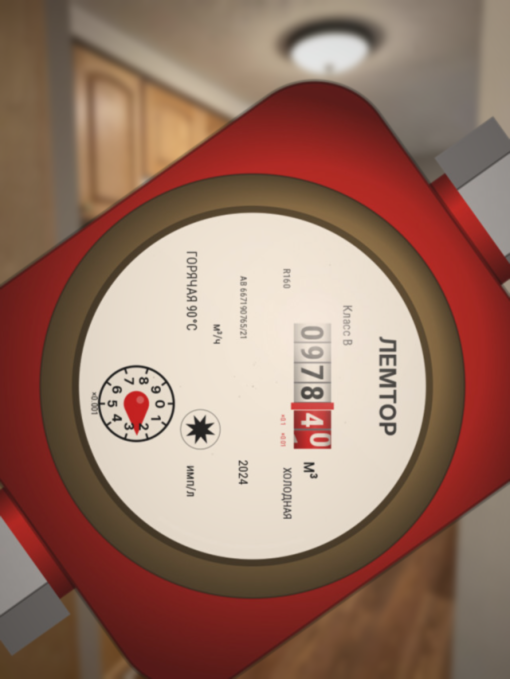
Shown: 978.402 m³
